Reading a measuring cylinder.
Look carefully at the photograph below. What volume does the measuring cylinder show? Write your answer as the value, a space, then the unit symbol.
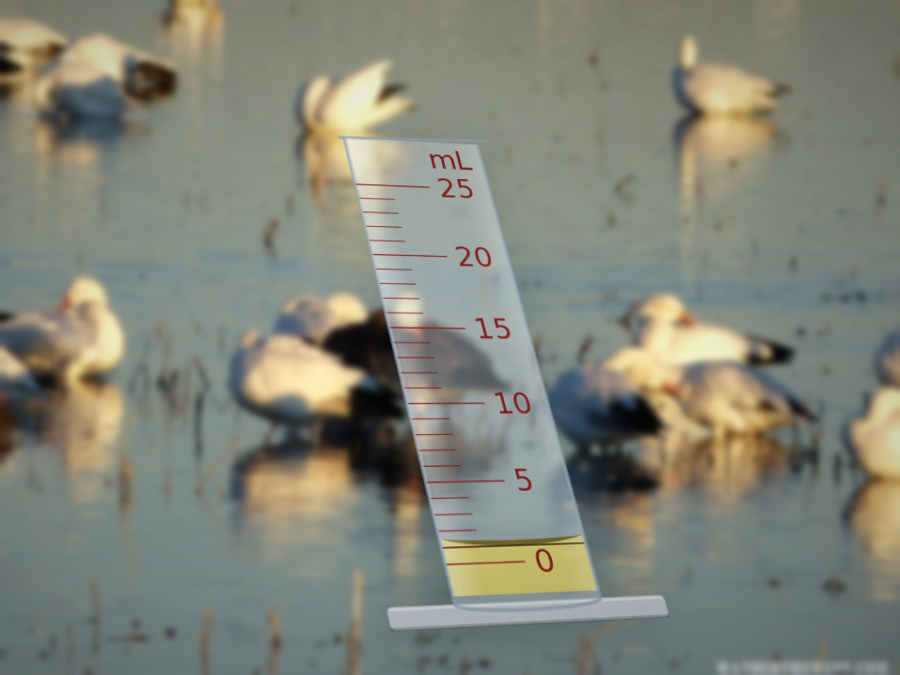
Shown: 1 mL
